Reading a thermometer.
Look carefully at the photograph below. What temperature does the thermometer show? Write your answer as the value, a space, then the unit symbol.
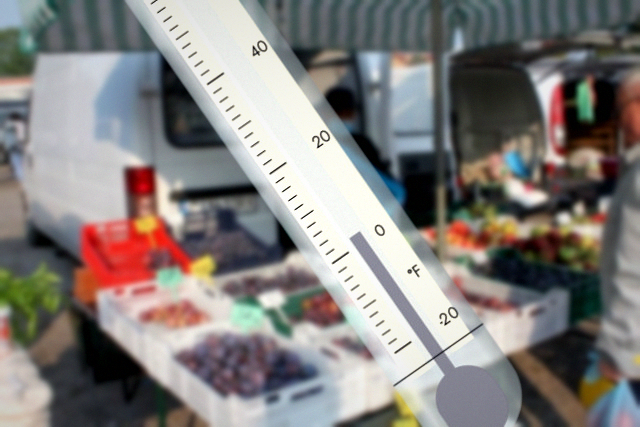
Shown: 2 °F
